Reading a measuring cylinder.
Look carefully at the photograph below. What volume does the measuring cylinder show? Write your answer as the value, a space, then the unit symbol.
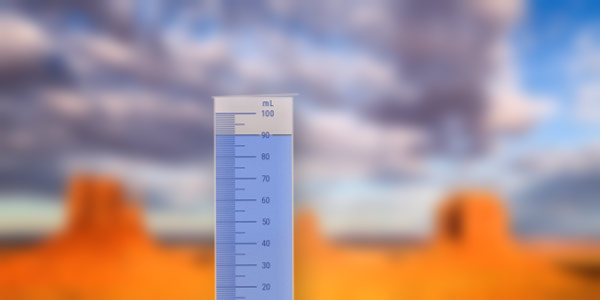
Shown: 90 mL
